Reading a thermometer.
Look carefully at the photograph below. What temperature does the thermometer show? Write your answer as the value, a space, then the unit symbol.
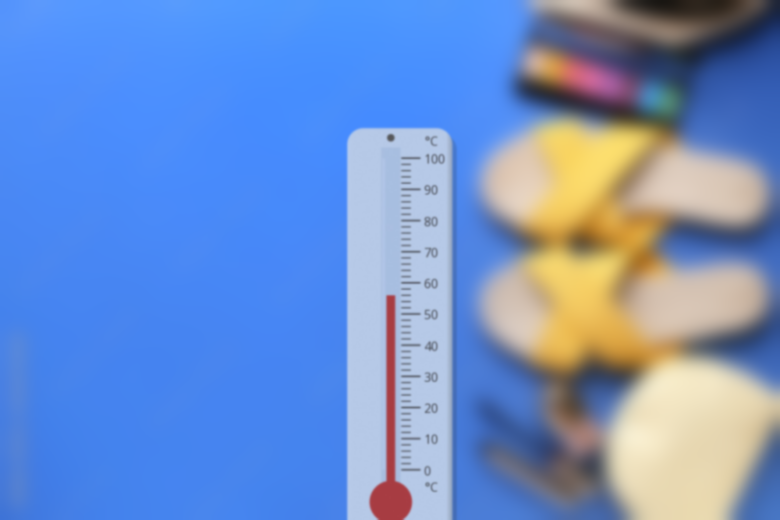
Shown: 56 °C
